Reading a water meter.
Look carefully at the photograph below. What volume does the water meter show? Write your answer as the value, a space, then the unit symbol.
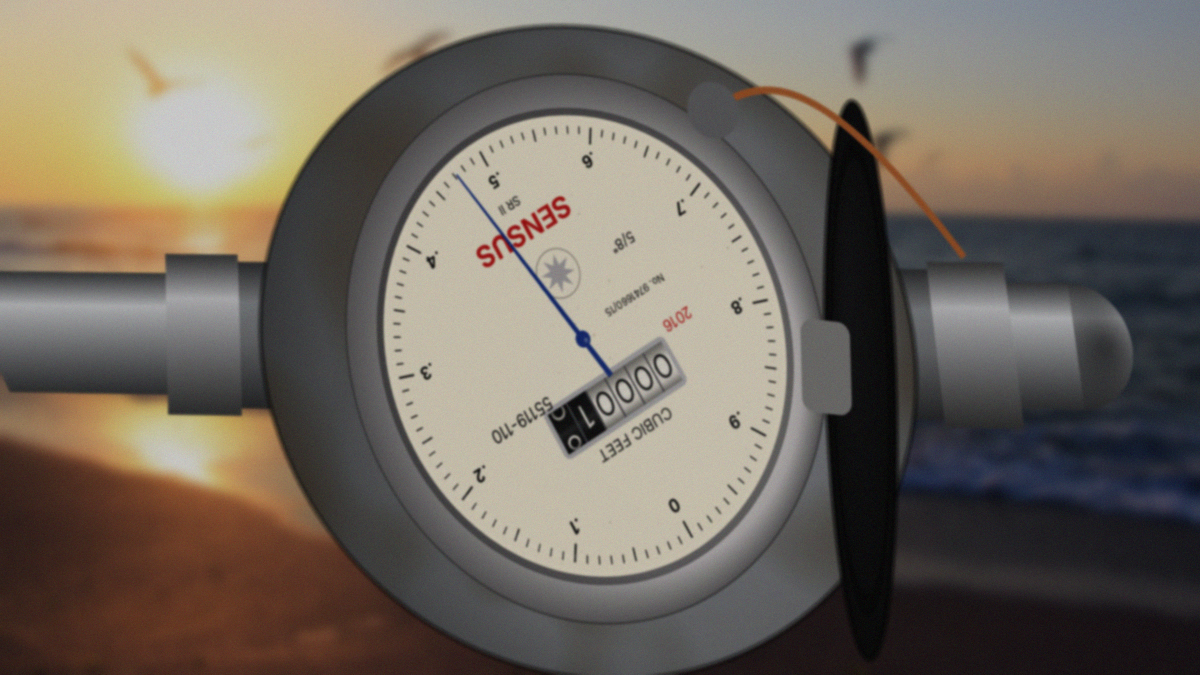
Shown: 18.47 ft³
